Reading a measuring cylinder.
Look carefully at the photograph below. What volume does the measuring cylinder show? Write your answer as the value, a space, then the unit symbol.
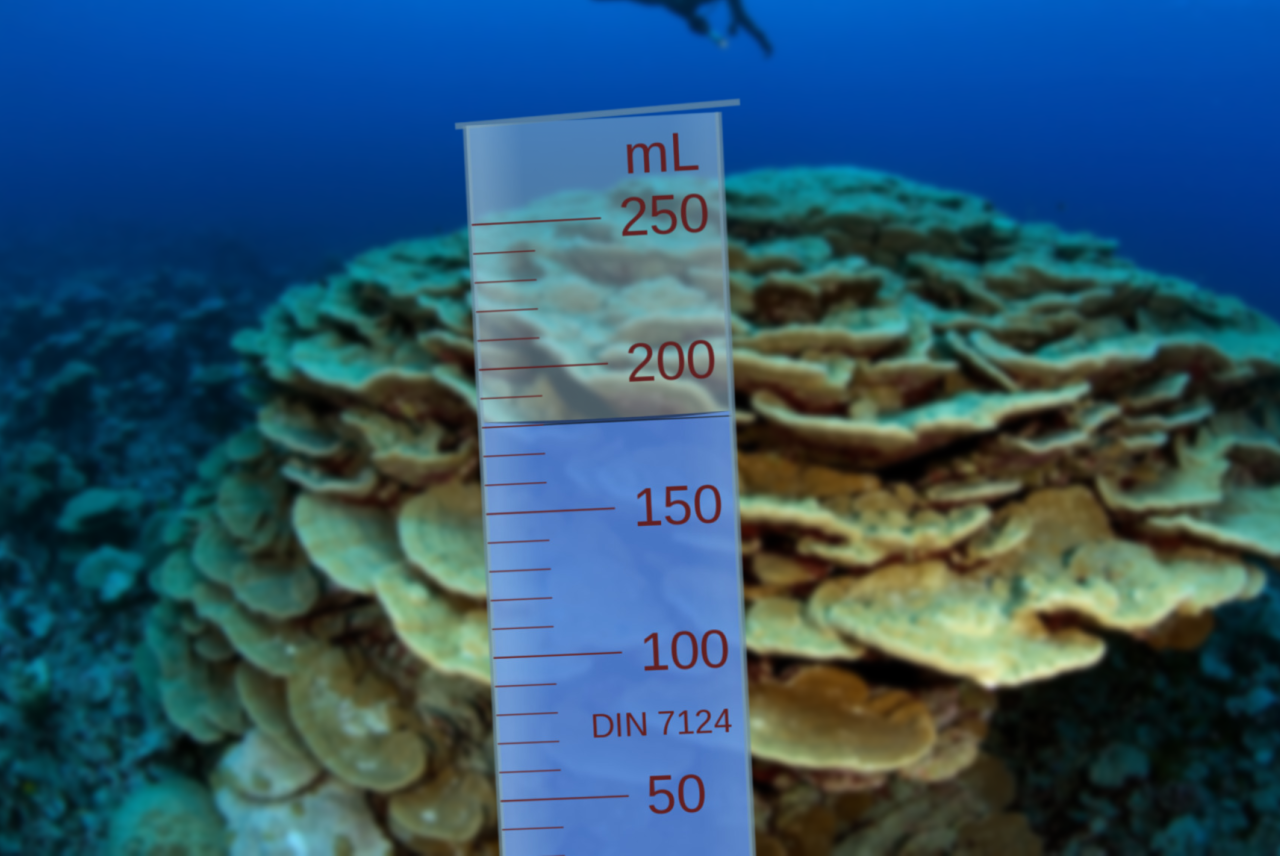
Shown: 180 mL
